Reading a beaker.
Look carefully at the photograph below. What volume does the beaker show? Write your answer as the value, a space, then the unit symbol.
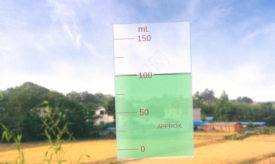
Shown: 100 mL
